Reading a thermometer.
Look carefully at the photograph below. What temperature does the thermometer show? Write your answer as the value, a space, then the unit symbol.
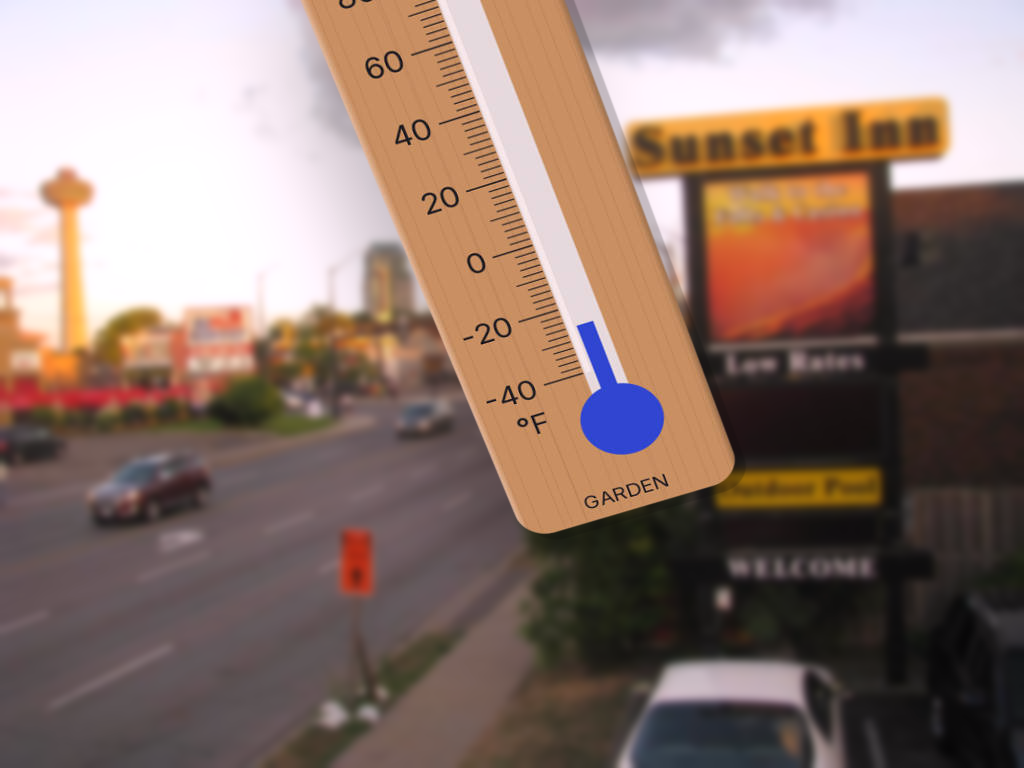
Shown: -26 °F
